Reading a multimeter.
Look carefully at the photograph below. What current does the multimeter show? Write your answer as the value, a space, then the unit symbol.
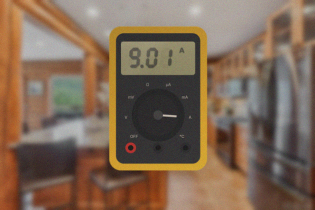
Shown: 9.01 A
